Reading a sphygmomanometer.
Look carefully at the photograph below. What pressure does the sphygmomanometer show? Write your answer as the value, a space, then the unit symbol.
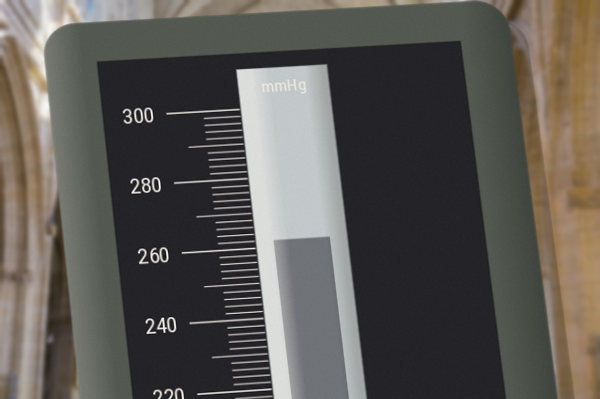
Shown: 262 mmHg
